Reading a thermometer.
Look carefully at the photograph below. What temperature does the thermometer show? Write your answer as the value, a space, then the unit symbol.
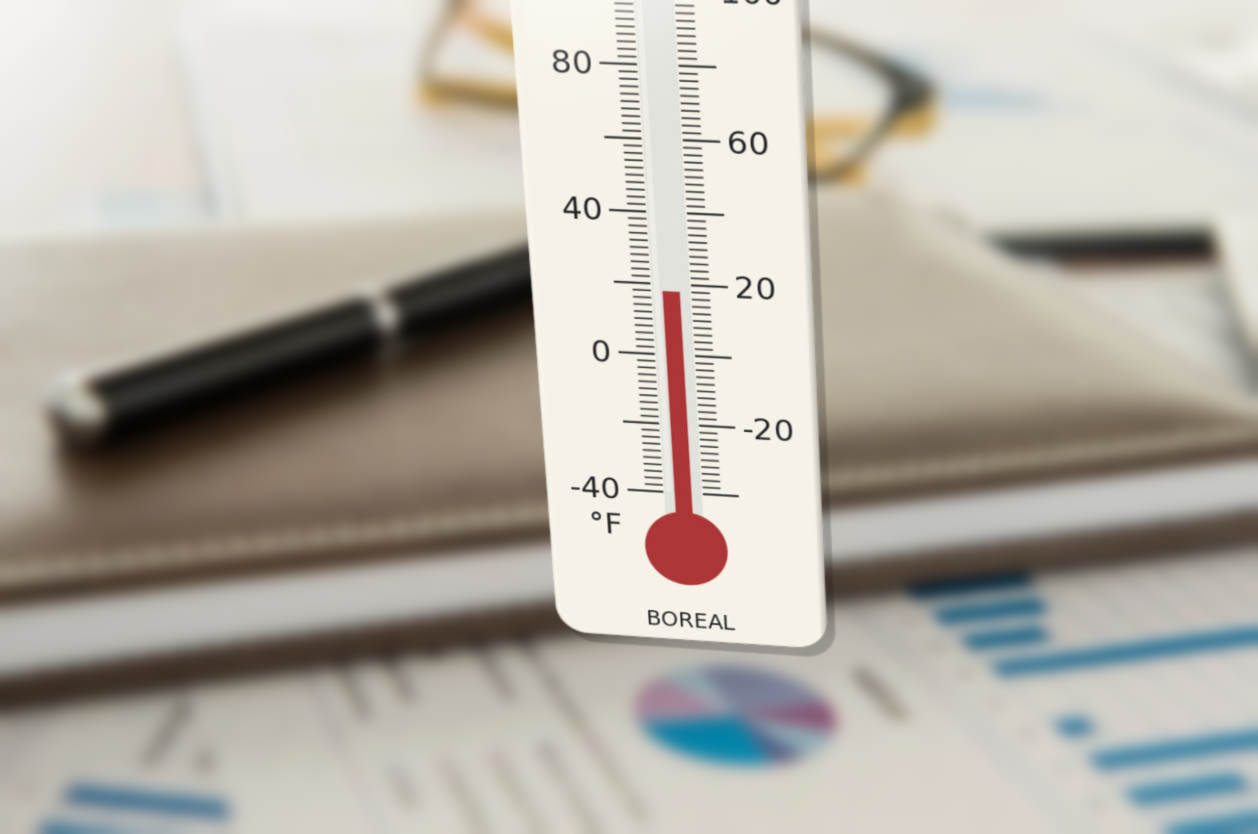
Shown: 18 °F
